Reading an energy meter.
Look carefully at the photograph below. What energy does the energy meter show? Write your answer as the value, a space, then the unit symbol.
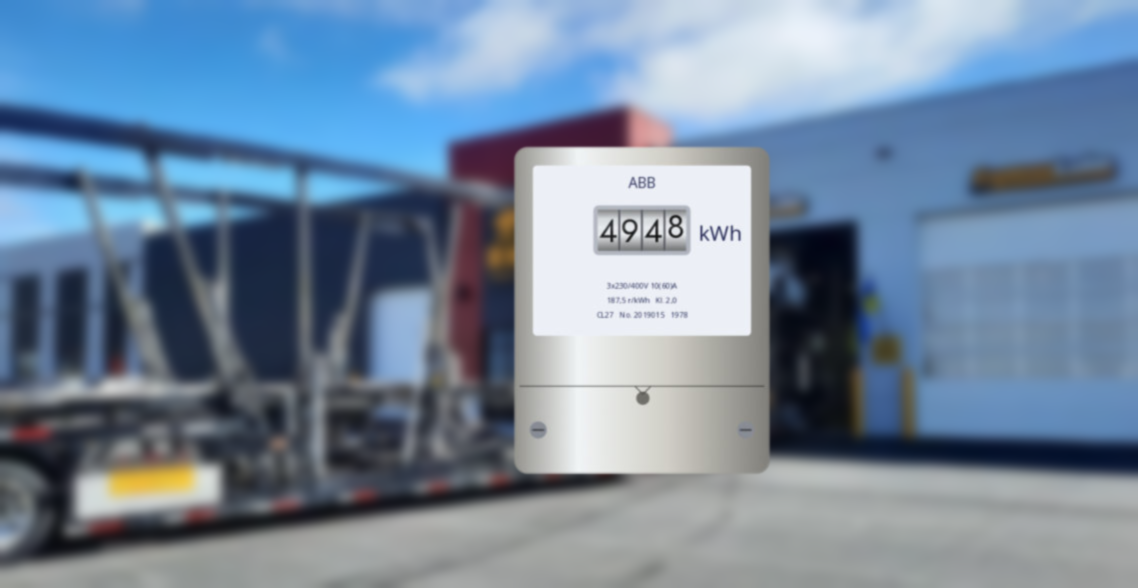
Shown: 4948 kWh
